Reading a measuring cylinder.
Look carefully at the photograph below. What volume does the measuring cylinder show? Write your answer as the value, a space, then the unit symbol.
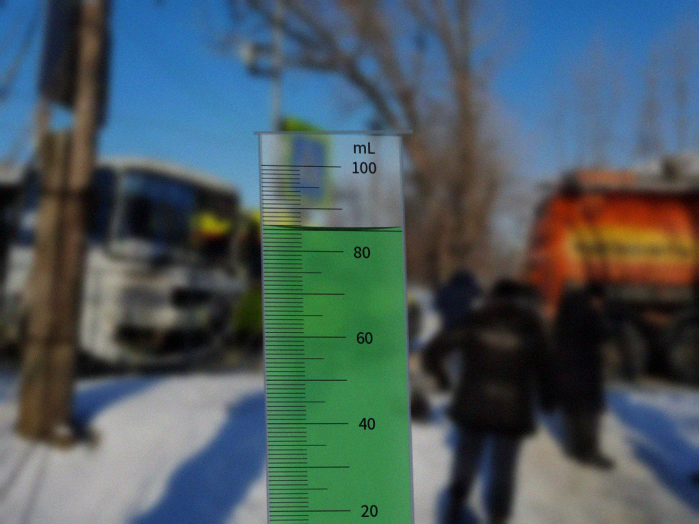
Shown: 85 mL
